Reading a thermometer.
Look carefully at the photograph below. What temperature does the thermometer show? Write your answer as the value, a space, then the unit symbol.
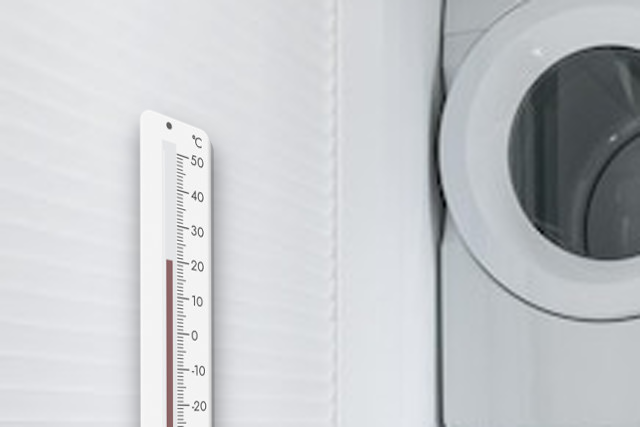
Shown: 20 °C
